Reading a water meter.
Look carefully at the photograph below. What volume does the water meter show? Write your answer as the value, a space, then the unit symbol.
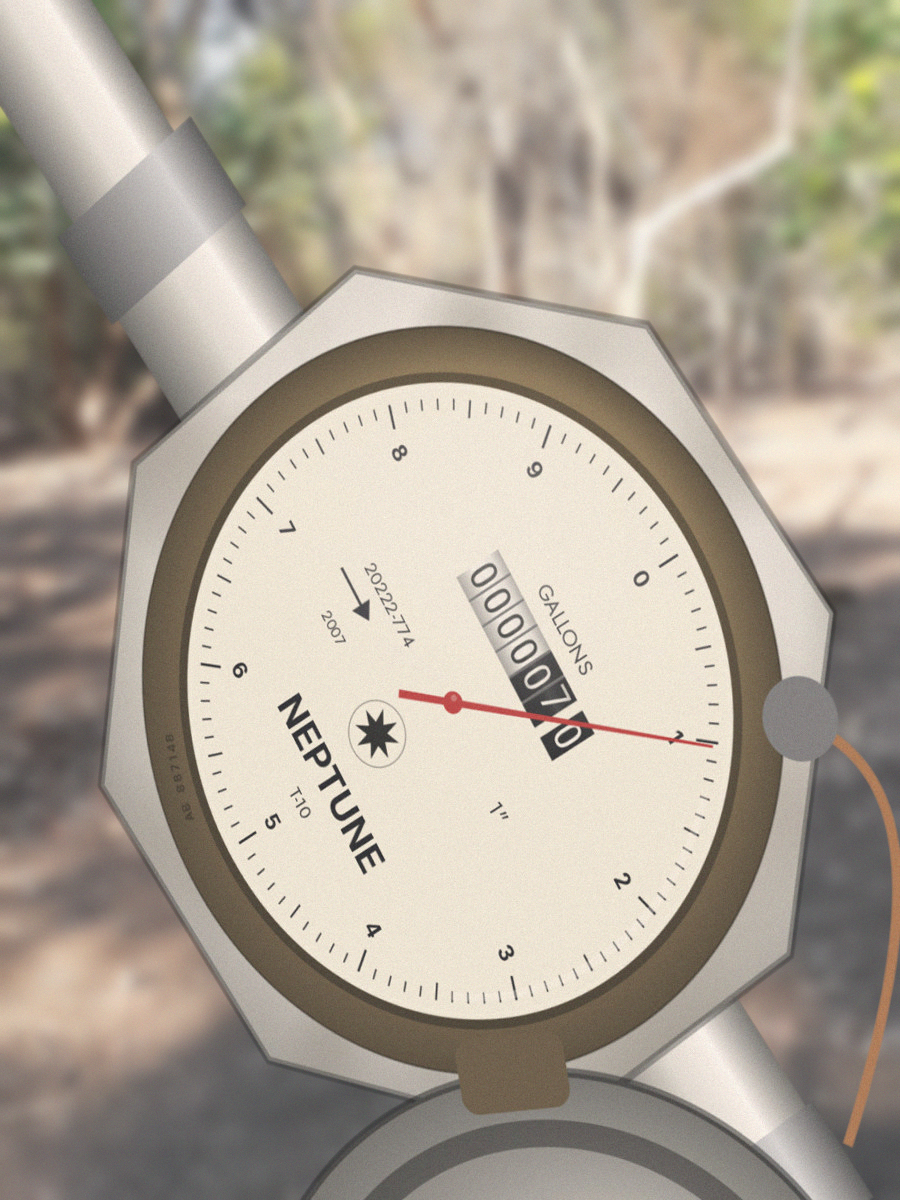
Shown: 71.0 gal
